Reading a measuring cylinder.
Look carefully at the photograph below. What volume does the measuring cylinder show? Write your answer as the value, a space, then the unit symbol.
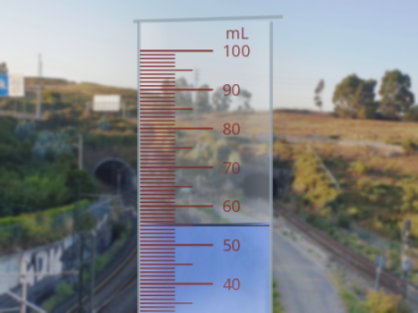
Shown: 55 mL
